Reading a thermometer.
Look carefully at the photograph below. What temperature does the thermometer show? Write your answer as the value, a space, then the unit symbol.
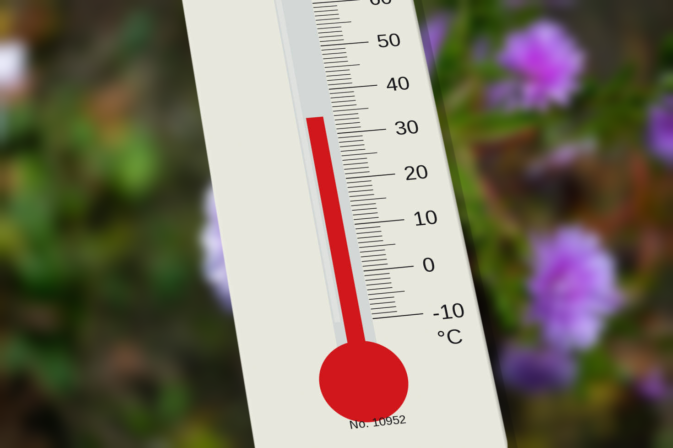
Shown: 34 °C
